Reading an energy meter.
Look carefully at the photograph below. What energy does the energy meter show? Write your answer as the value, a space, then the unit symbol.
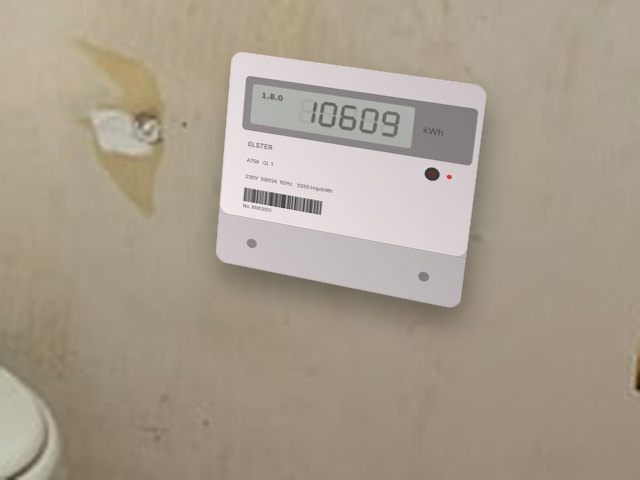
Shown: 10609 kWh
